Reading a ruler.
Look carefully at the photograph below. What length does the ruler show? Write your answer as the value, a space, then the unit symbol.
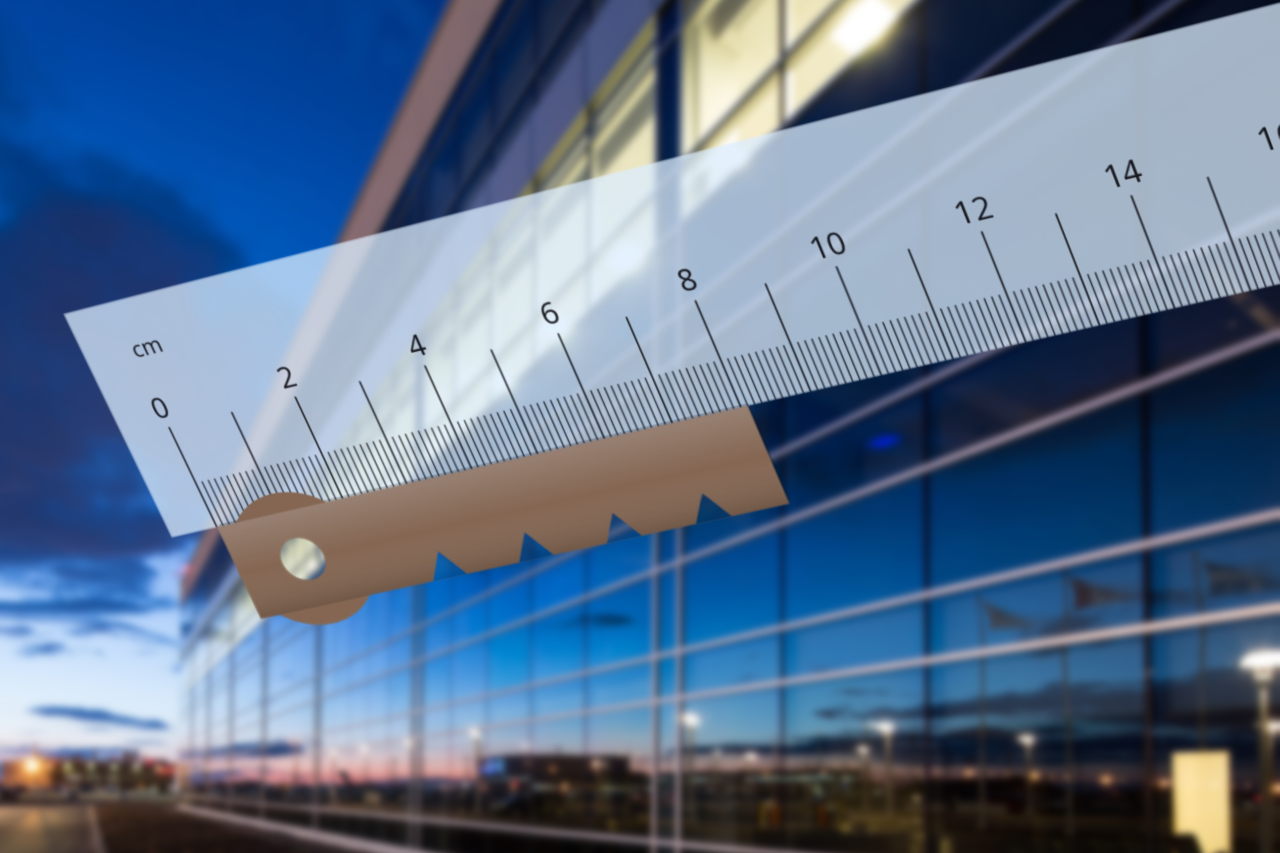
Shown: 8.1 cm
